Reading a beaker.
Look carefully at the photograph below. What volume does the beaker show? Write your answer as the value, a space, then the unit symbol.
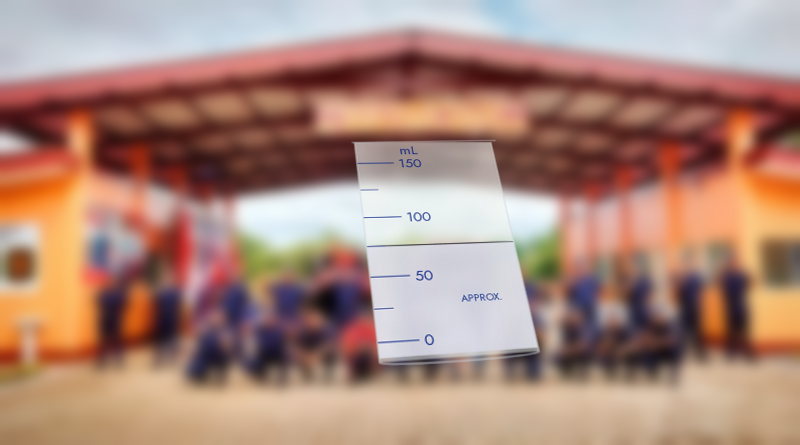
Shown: 75 mL
